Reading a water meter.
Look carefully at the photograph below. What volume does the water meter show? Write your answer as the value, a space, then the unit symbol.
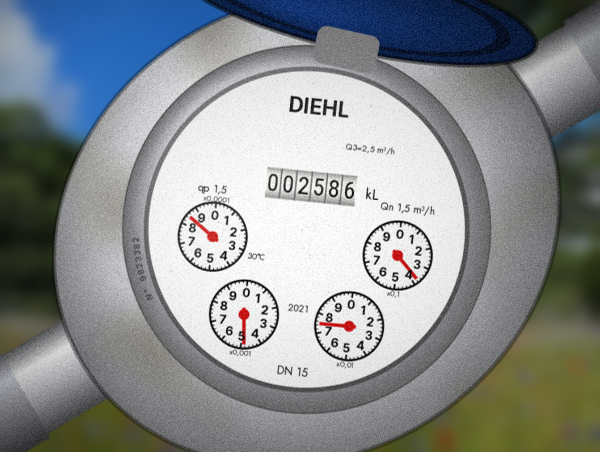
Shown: 2586.3748 kL
